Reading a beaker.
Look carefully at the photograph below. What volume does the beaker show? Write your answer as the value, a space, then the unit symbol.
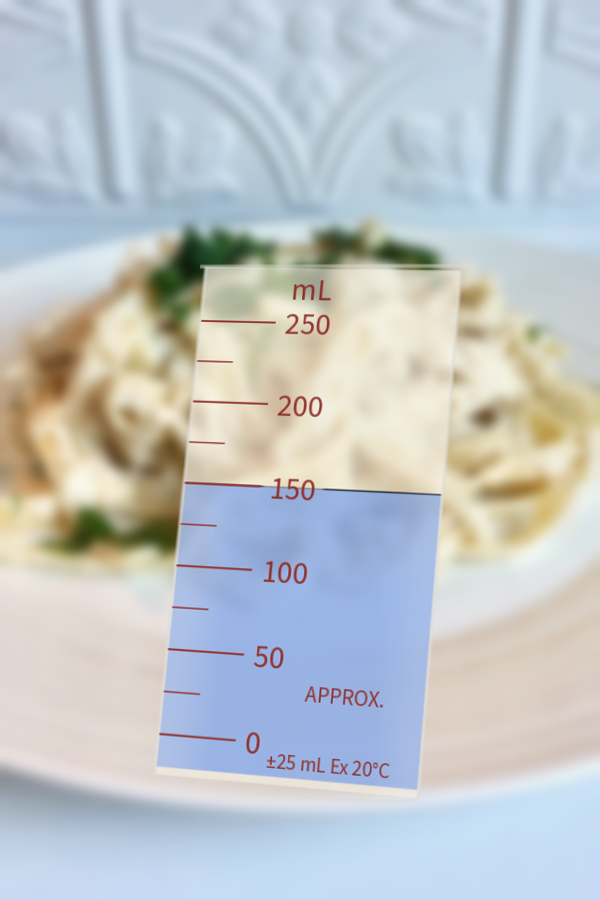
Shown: 150 mL
